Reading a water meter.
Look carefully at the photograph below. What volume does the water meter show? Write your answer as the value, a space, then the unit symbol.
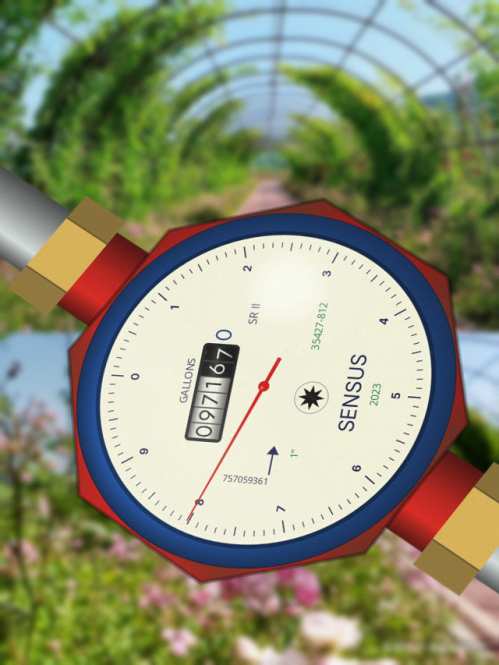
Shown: 971668.0 gal
